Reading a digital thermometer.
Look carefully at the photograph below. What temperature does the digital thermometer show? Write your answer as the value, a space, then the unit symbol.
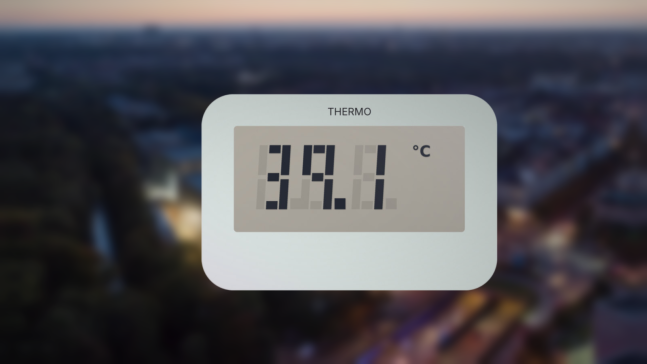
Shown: 39.1 °C
